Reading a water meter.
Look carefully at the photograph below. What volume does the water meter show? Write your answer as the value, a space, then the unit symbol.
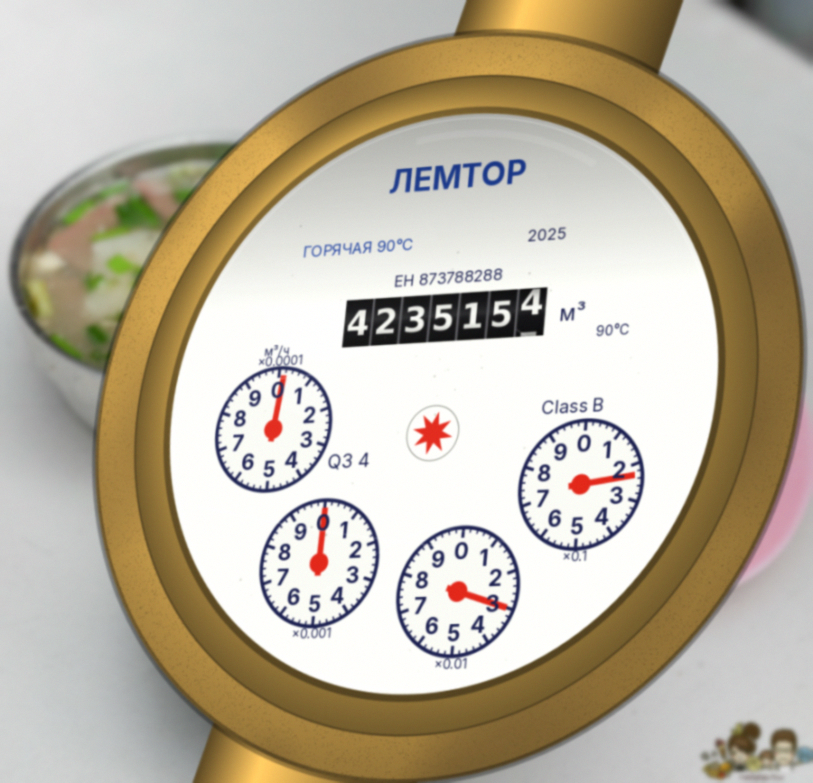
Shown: 4235154.2300 m³
